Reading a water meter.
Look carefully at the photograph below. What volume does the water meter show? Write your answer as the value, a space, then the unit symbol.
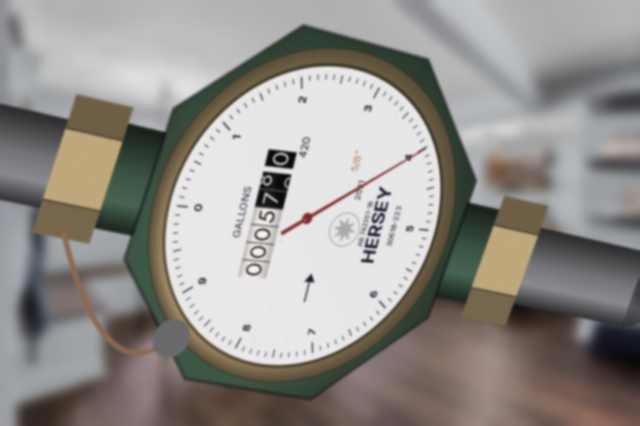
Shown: 5784.0 gal
